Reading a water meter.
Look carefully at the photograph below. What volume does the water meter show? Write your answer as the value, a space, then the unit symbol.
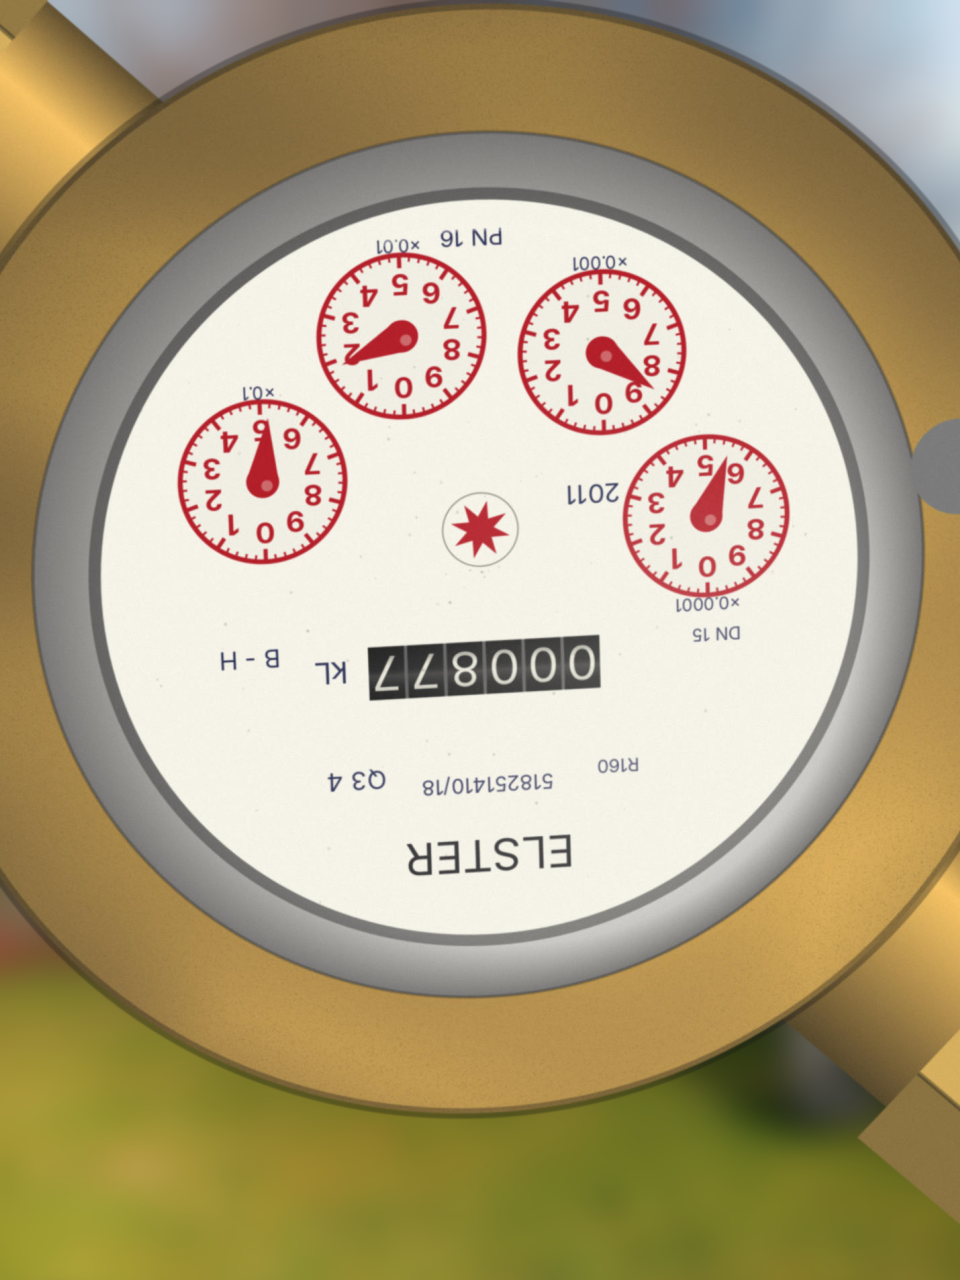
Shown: 877.5185 kL
